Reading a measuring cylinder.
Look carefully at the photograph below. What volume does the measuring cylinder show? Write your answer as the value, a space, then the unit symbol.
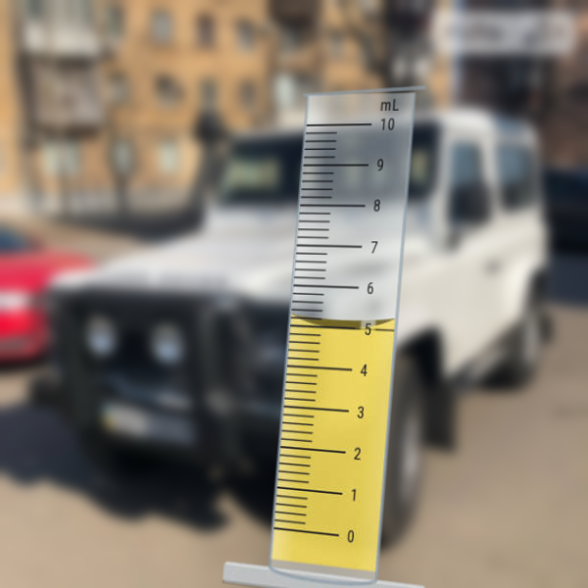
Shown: 5 mL
